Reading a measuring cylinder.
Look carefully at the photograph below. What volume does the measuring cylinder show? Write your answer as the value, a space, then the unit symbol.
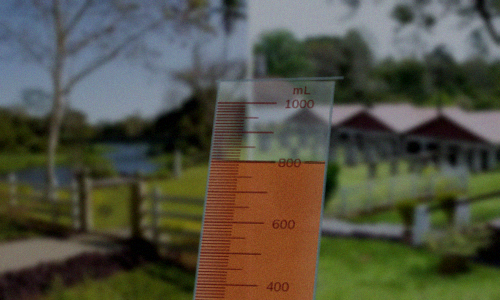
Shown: 800 mL
